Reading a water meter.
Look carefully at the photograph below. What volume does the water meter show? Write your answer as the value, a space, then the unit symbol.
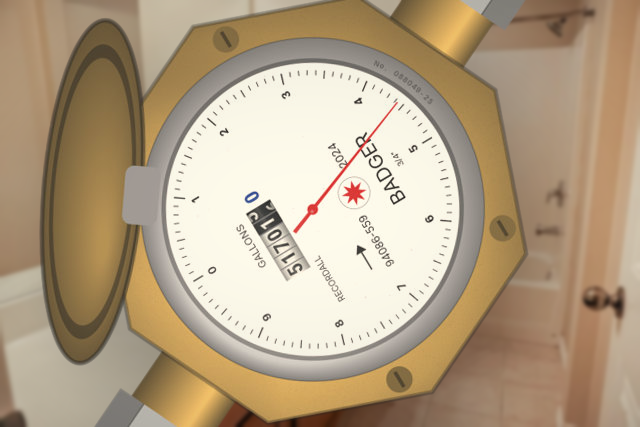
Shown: 5170154.4 gal
